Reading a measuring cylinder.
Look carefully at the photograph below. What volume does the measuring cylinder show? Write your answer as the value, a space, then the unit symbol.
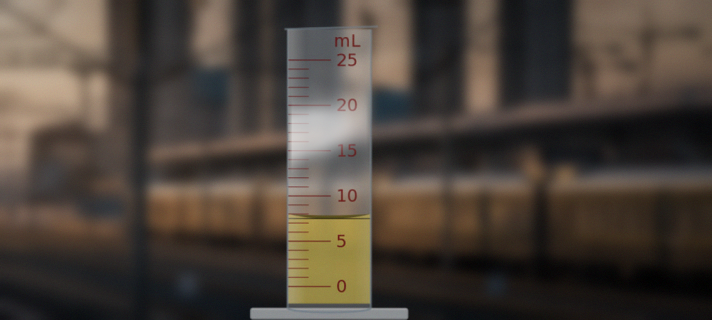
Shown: 7.5 mL
